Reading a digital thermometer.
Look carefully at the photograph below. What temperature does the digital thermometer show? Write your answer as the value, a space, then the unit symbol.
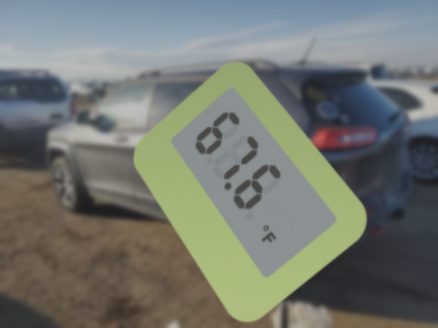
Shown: 67.6 °F
